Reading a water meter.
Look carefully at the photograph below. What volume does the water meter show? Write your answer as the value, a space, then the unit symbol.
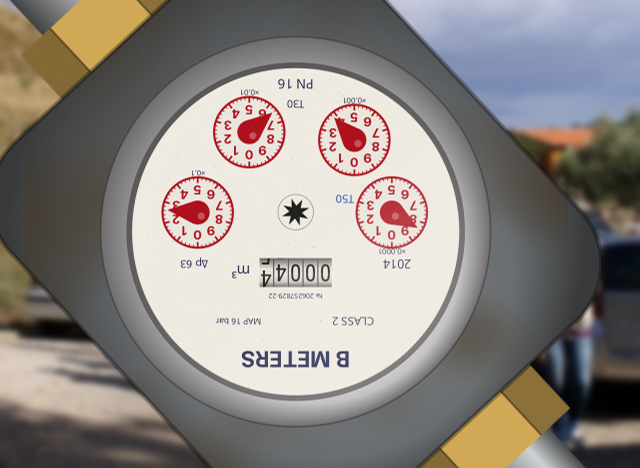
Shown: 44.2638 m³
